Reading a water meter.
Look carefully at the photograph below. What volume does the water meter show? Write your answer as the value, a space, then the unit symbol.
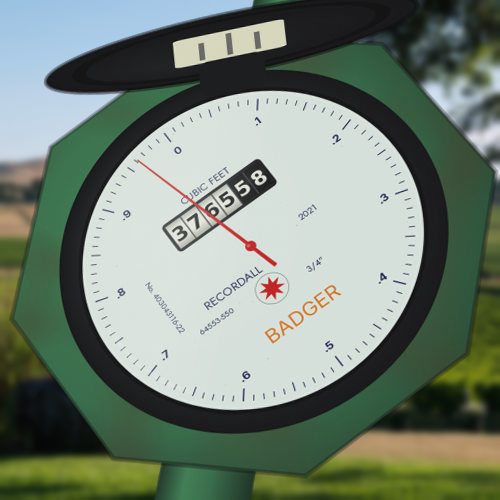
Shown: 376557.96 ft³
